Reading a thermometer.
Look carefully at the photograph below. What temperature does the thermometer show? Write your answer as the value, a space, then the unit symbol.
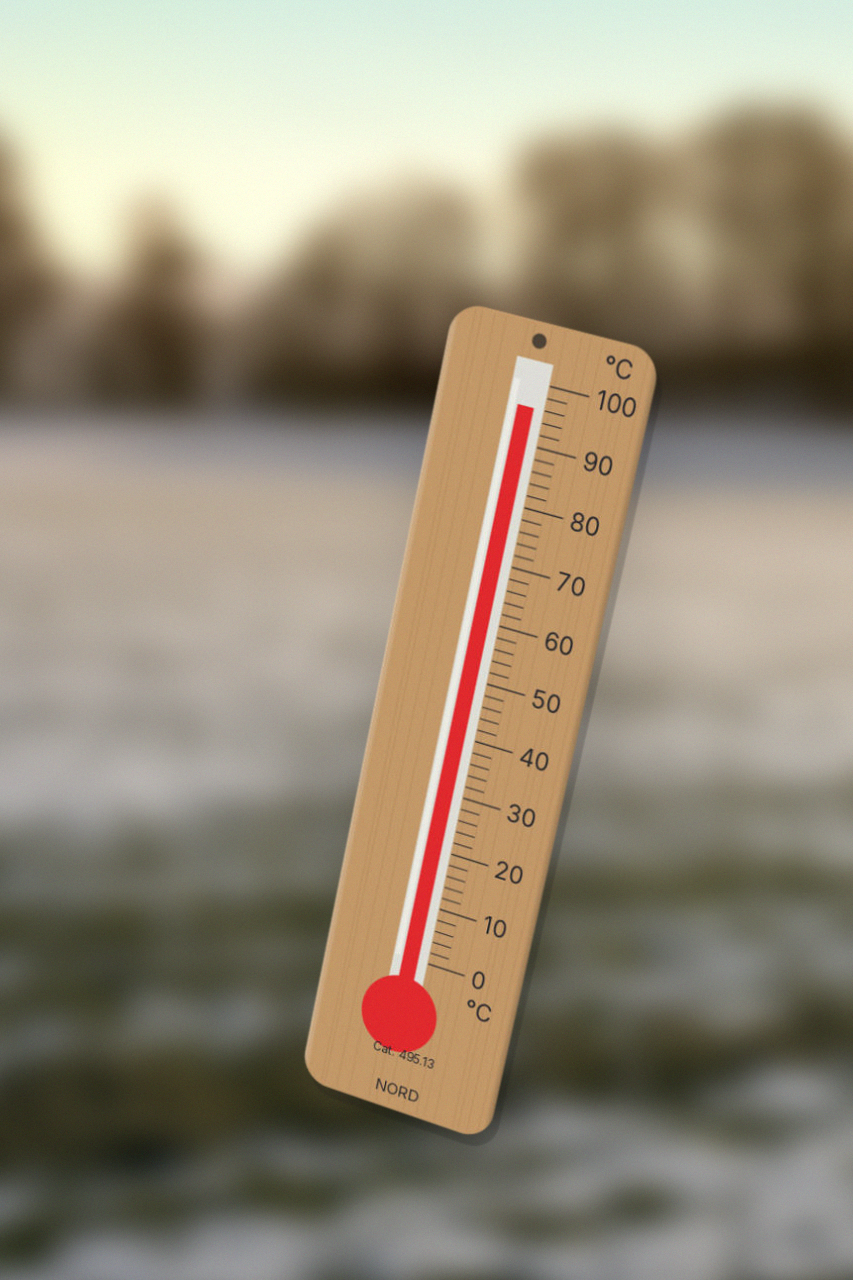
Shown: 96 °C
